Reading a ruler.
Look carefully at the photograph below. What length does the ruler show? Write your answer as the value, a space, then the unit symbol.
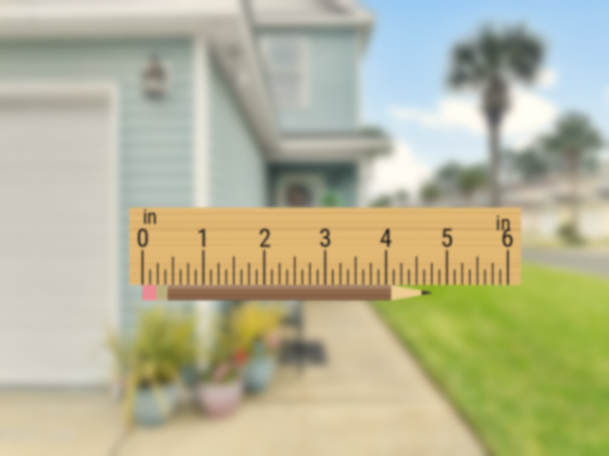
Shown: 4.75 in
